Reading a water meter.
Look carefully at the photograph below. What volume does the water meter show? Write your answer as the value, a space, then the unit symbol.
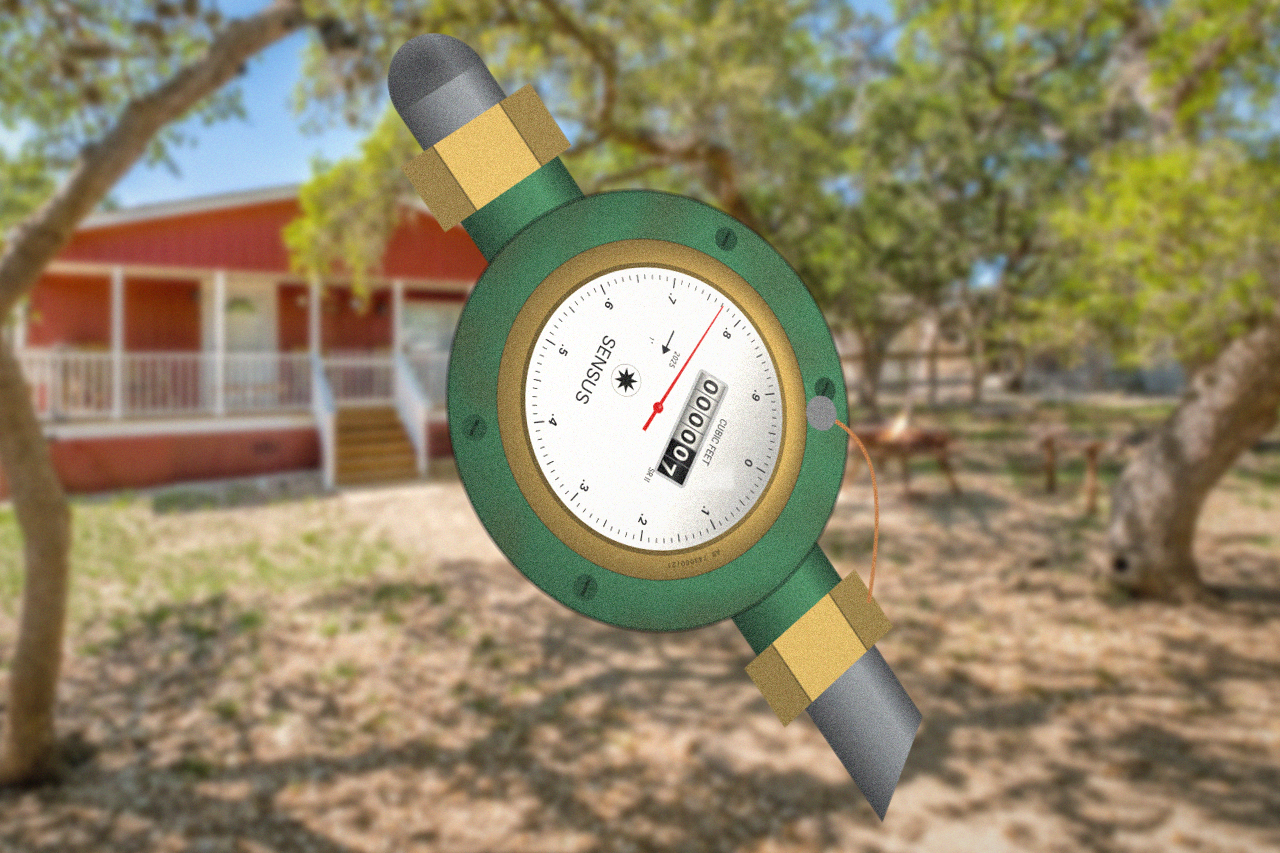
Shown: 6.77 ft³
